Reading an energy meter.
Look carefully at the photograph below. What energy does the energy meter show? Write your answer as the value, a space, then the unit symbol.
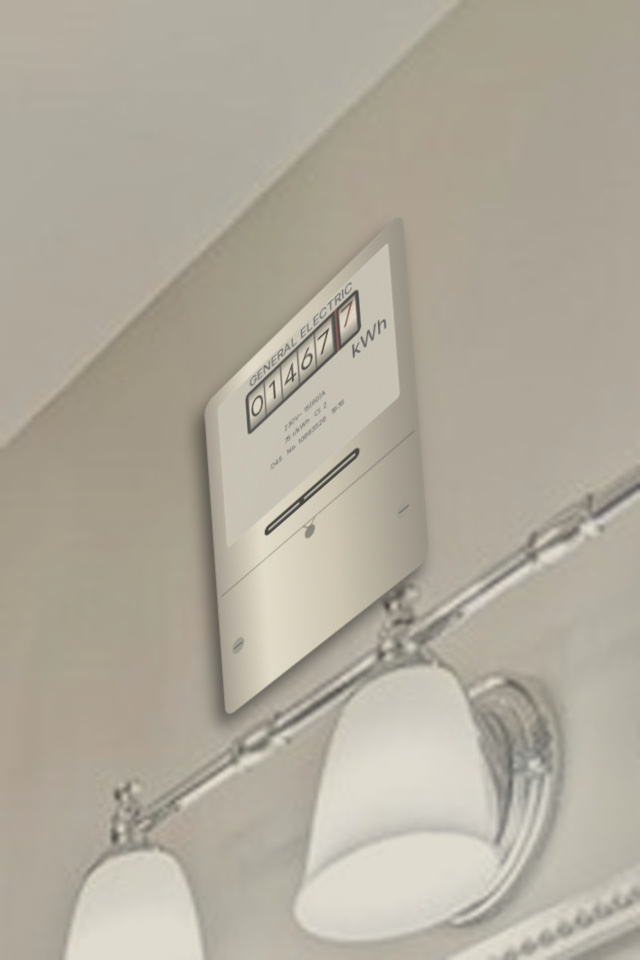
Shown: 1467.7 kWh
